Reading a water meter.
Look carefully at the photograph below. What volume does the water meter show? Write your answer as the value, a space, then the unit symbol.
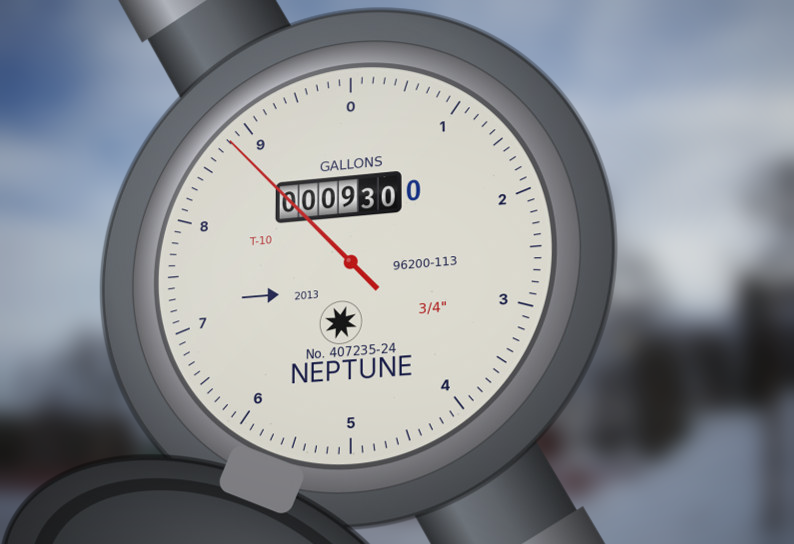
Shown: 9298.8 gal
